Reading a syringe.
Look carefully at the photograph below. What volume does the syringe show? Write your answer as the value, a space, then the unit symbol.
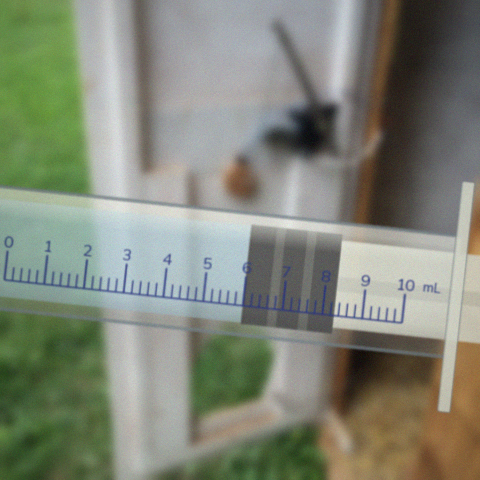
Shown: 6 mL
